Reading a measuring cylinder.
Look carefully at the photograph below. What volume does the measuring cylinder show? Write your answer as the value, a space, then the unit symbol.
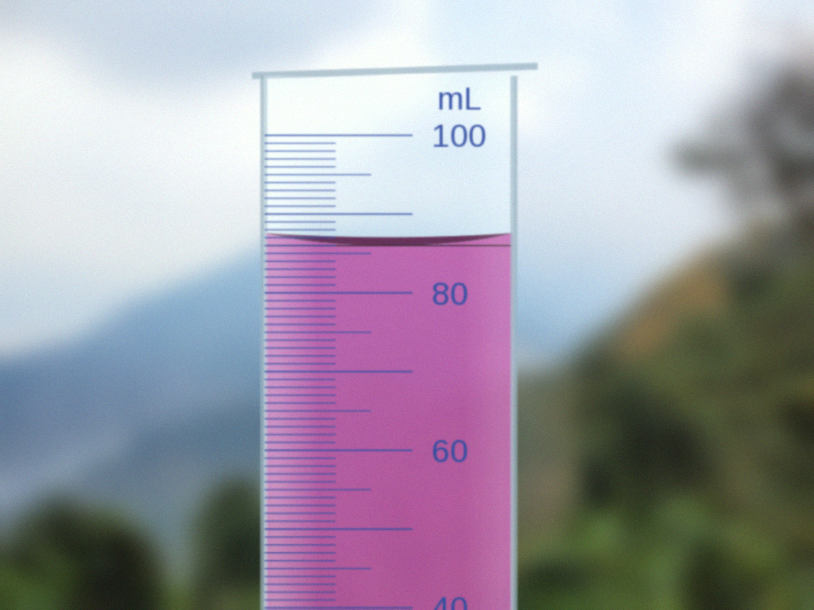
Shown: 86 mL
